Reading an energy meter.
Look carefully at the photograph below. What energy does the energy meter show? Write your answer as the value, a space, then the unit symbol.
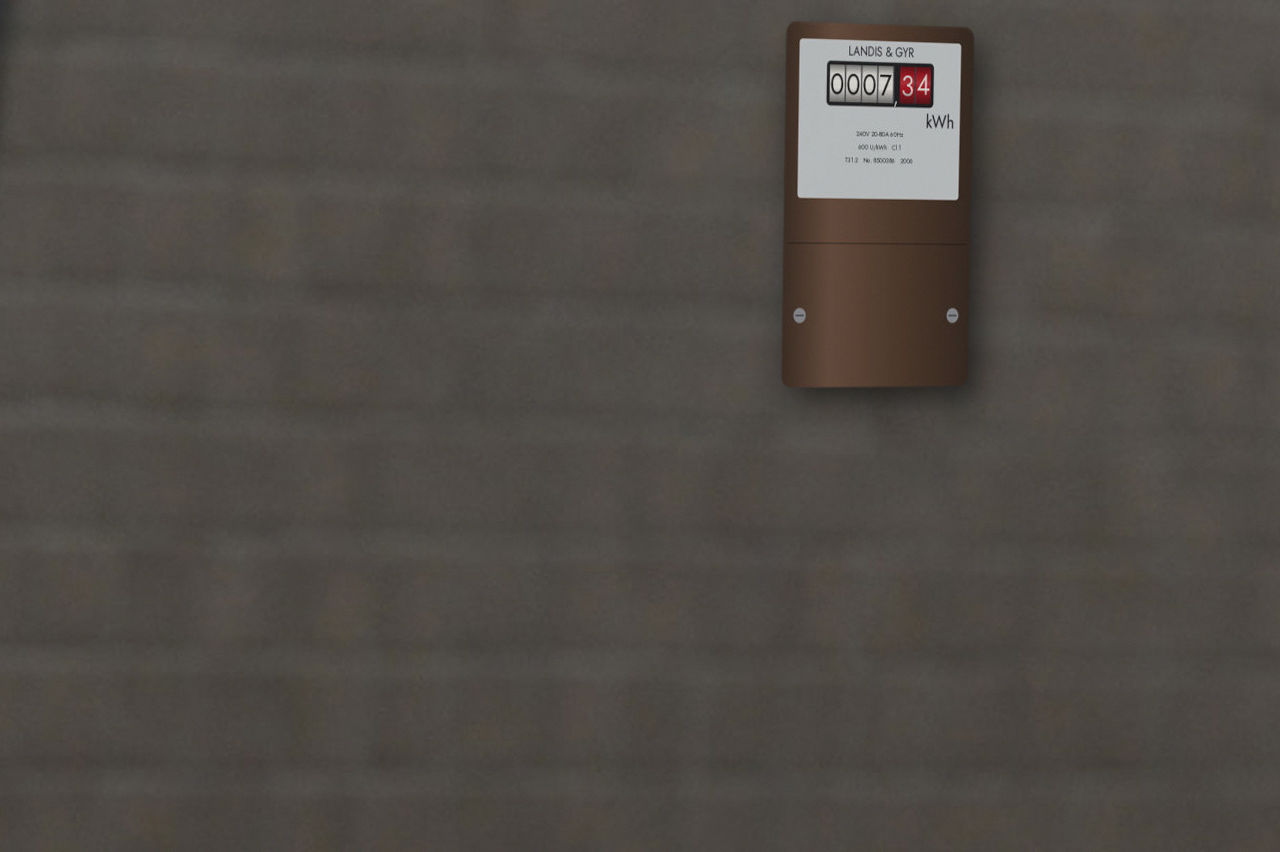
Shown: 7.34 kWh
